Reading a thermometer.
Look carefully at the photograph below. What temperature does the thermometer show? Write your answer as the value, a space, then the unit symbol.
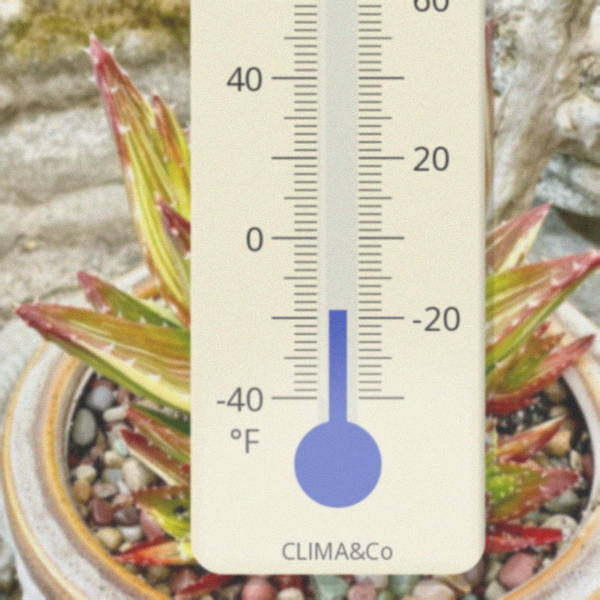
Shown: -18 °F
